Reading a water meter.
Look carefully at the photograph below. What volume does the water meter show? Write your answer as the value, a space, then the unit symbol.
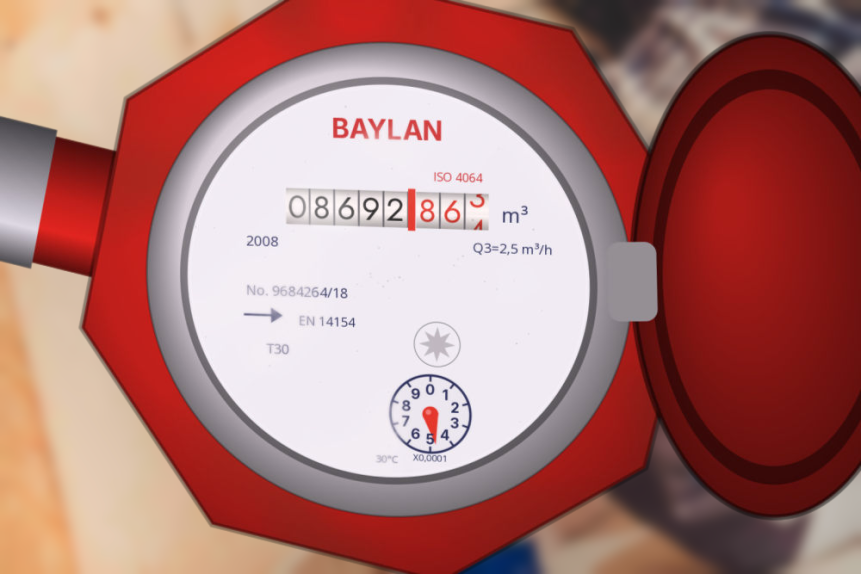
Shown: 8692.8634 m³
